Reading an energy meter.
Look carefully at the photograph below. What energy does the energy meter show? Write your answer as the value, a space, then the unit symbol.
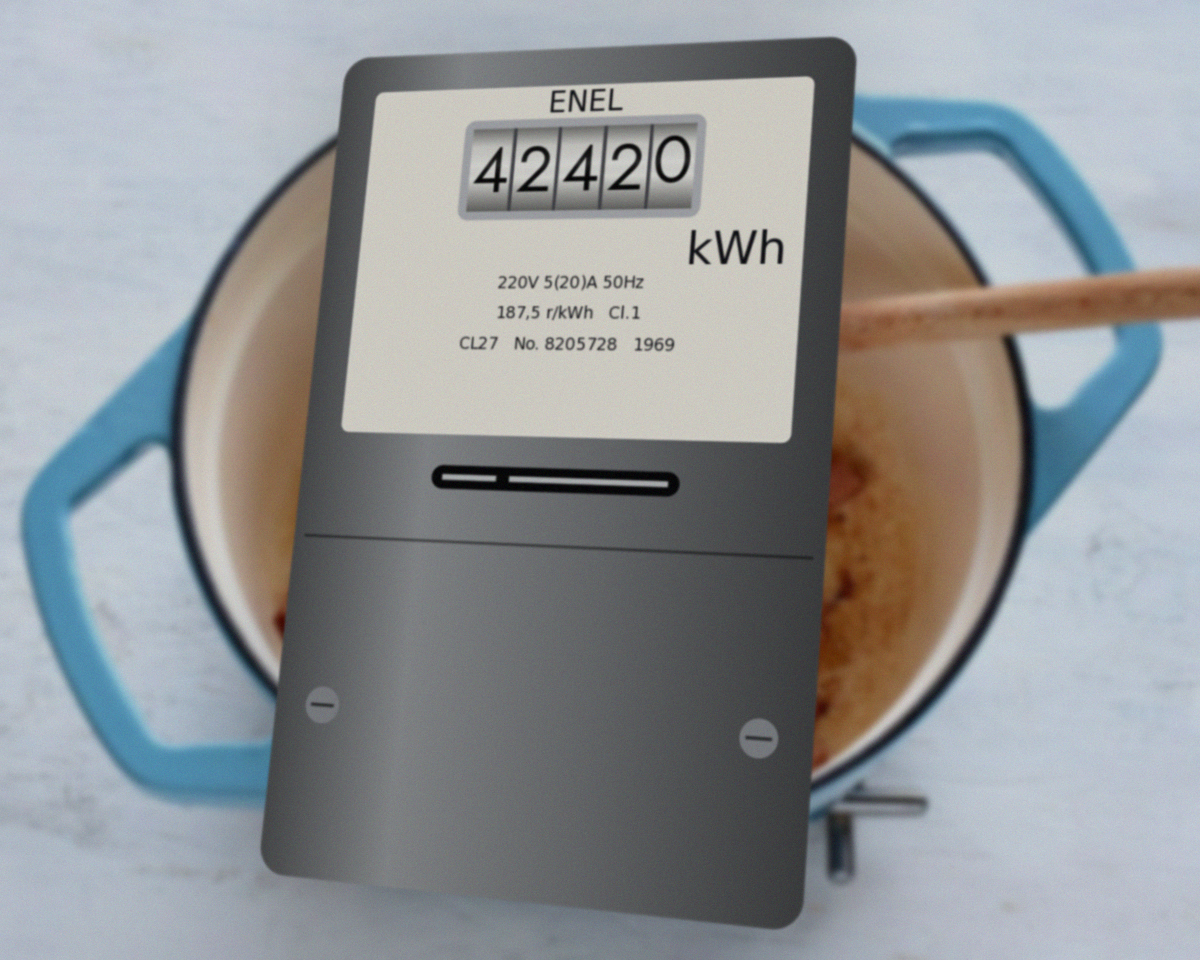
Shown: 42420 kWh
